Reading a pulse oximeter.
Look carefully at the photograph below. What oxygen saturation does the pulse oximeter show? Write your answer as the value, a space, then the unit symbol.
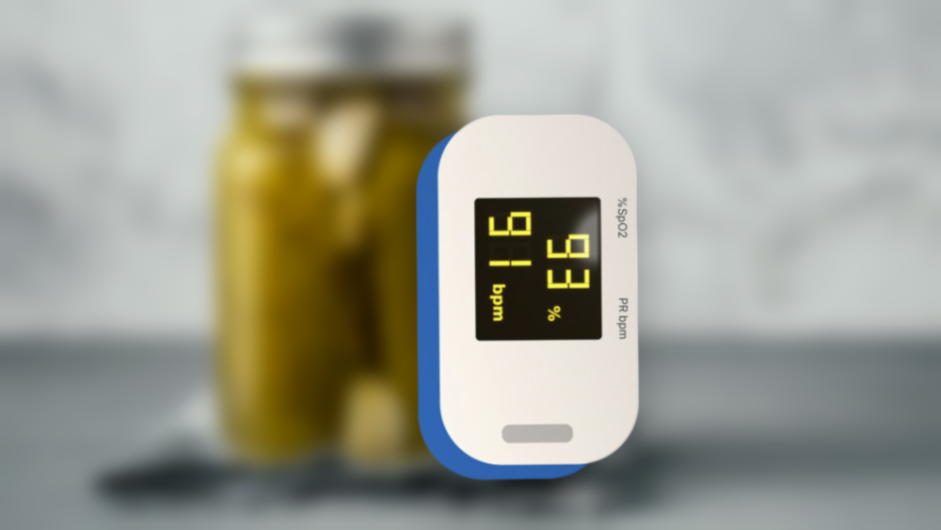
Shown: 93 %
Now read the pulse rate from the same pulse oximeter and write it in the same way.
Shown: 91 bpm
